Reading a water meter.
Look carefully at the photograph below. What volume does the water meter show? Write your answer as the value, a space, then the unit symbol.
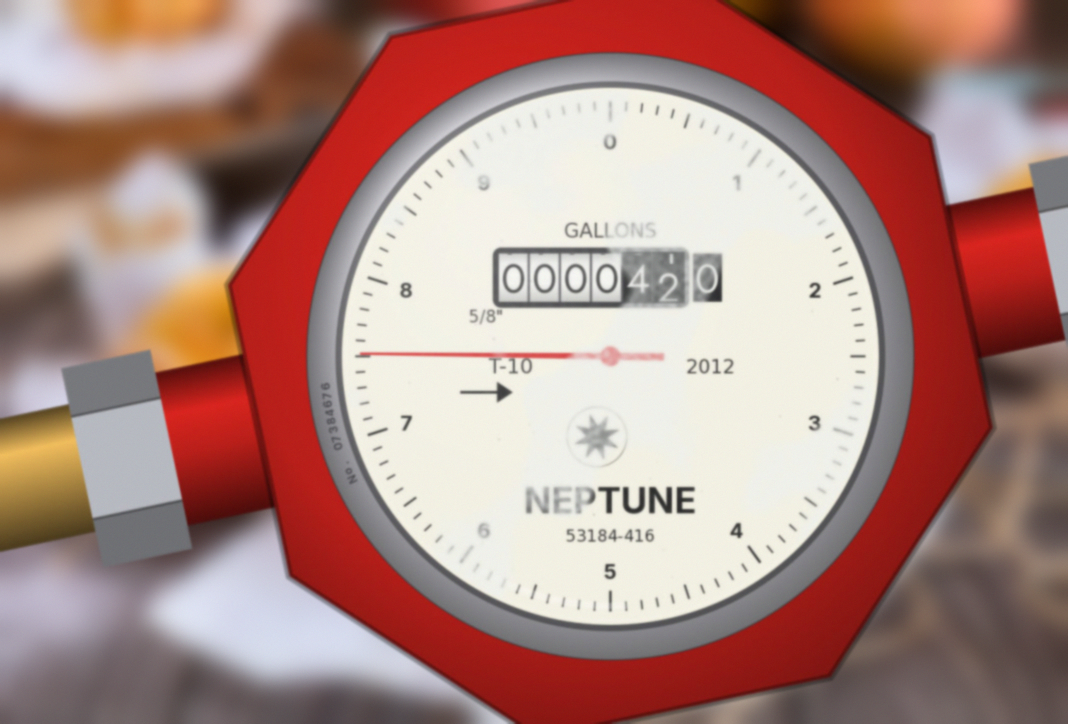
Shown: 417.5 gal
